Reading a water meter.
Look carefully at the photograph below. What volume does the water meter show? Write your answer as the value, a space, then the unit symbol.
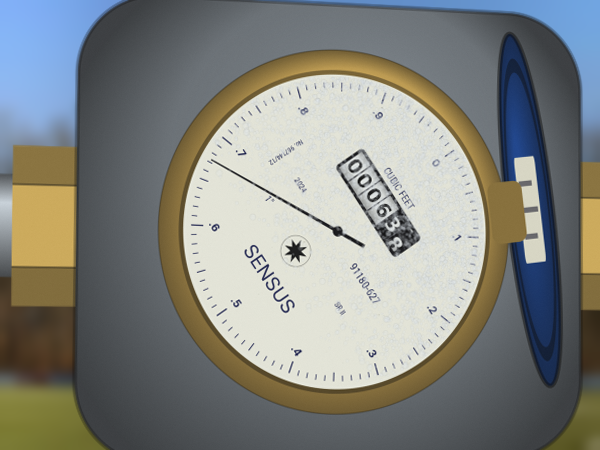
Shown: 637.67 ft³
